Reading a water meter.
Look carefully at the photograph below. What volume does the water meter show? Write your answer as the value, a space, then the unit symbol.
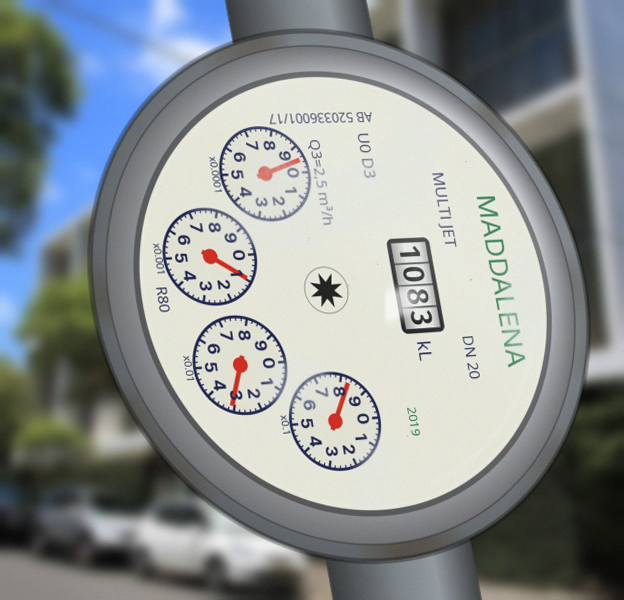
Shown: 1083.8309 kL
